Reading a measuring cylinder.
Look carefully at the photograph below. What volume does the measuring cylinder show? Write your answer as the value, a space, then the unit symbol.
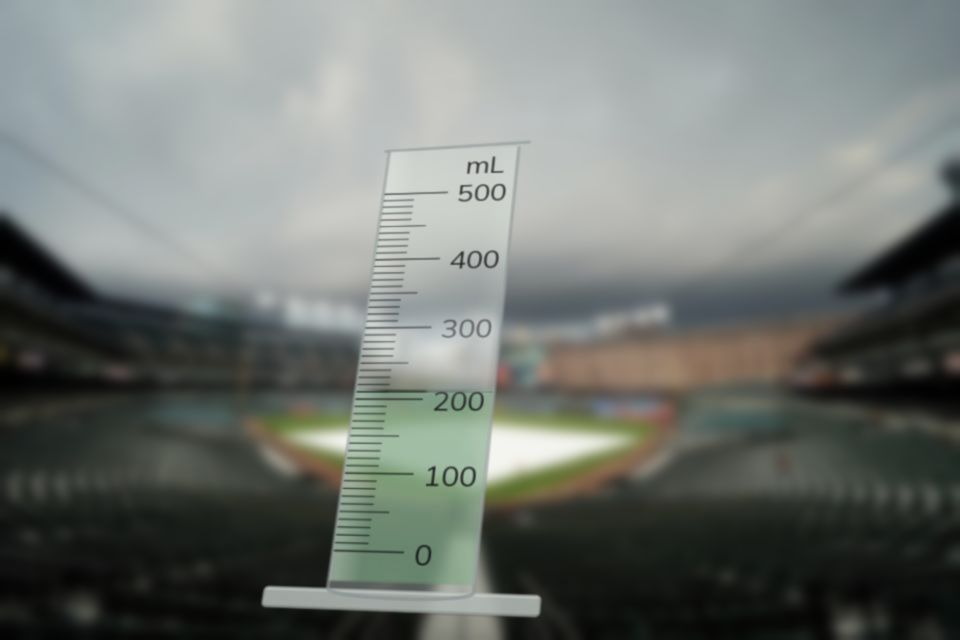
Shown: 210 mL
